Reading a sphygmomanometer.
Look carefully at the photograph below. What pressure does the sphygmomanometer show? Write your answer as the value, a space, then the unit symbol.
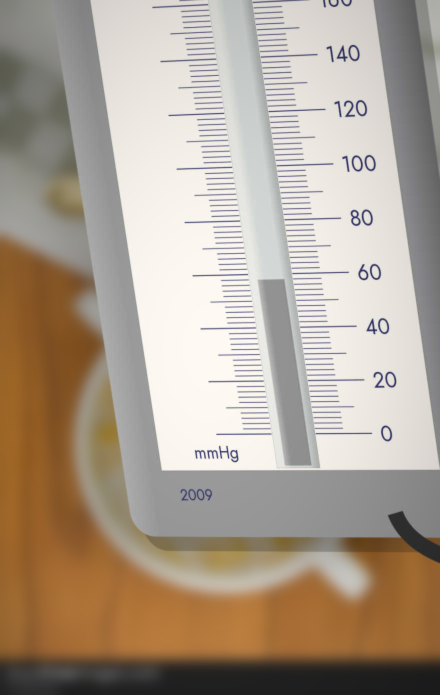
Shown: 58 mmHg
